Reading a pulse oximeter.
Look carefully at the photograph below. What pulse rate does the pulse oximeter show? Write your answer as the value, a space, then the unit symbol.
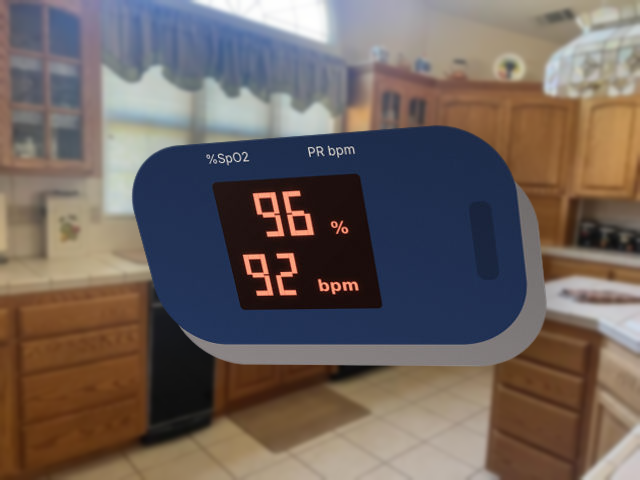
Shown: 92 bpm
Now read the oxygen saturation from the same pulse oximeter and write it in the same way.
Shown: 96 %
